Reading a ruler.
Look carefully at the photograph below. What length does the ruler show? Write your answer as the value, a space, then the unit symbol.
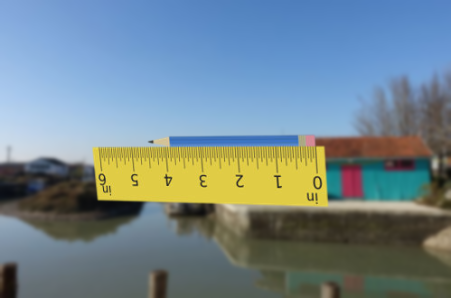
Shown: 4.5 in
